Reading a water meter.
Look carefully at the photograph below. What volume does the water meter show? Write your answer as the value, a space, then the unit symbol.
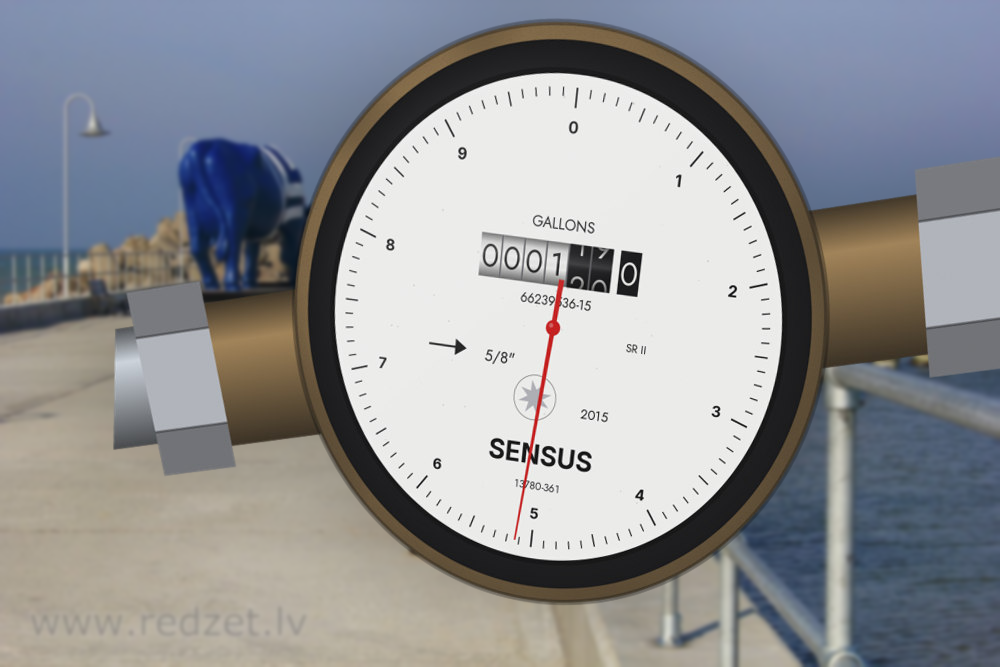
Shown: 1195.1 gal
